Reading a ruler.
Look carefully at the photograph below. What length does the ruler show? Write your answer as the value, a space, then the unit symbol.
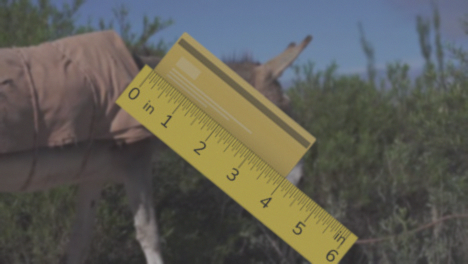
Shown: 4 in
